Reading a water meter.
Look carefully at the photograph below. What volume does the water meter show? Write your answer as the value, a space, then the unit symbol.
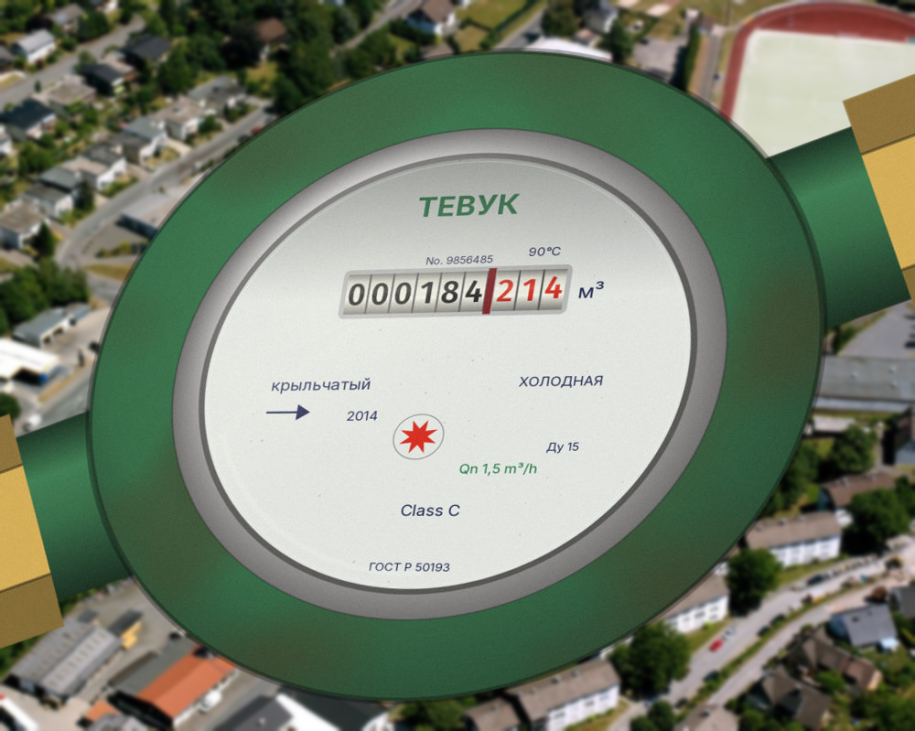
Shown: 184.214 m³
